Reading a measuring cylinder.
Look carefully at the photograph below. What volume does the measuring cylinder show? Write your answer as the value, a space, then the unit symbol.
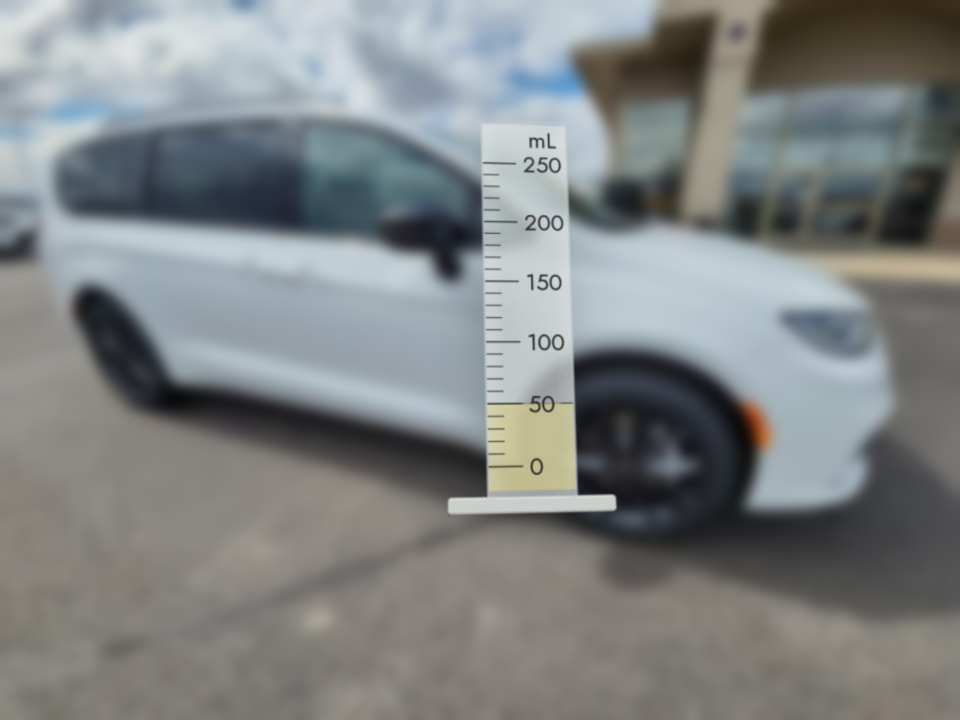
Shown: 50 mL
